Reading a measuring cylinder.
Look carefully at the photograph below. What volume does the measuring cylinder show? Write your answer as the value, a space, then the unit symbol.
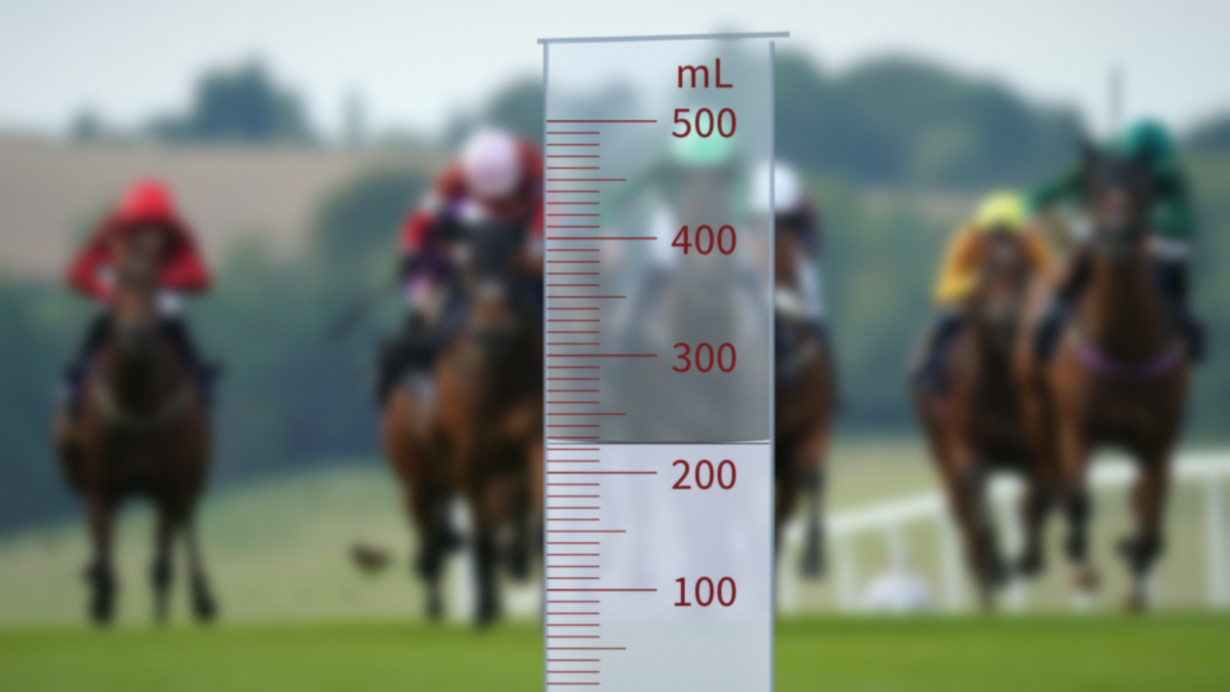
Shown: 225 mL
